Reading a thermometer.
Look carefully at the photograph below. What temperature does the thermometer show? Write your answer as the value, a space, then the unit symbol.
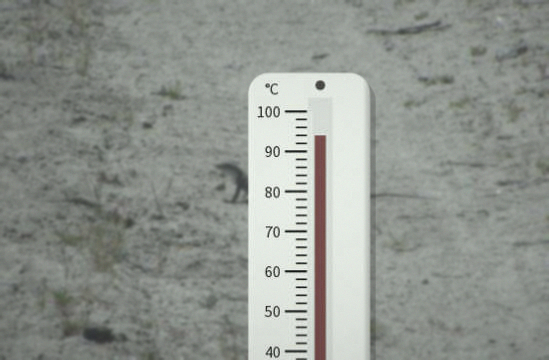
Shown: 94 °C
